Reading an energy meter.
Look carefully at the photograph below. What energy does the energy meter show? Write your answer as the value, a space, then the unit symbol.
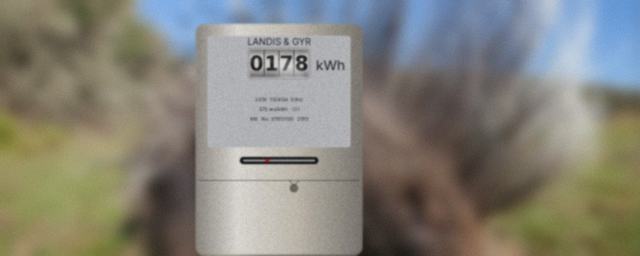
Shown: 178 kWh
